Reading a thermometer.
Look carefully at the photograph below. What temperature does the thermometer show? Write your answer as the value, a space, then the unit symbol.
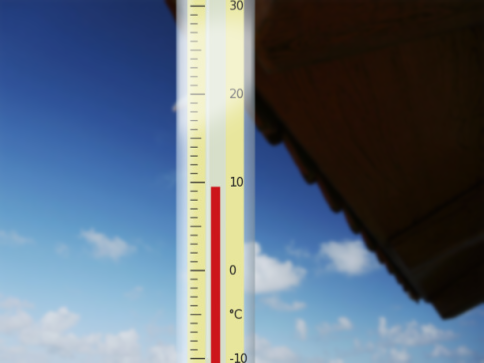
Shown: 9.5 °C
